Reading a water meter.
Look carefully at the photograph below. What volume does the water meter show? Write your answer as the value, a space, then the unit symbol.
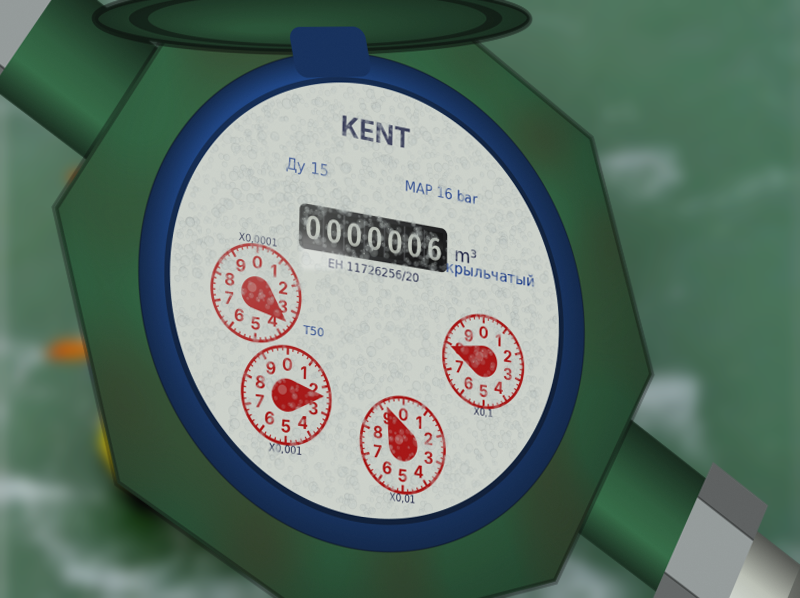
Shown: 6.7923 m³
